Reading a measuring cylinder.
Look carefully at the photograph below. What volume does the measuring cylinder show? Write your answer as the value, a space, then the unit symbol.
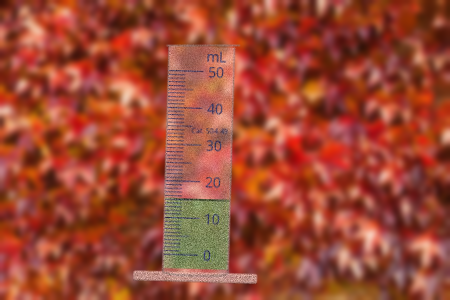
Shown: 15 mL
